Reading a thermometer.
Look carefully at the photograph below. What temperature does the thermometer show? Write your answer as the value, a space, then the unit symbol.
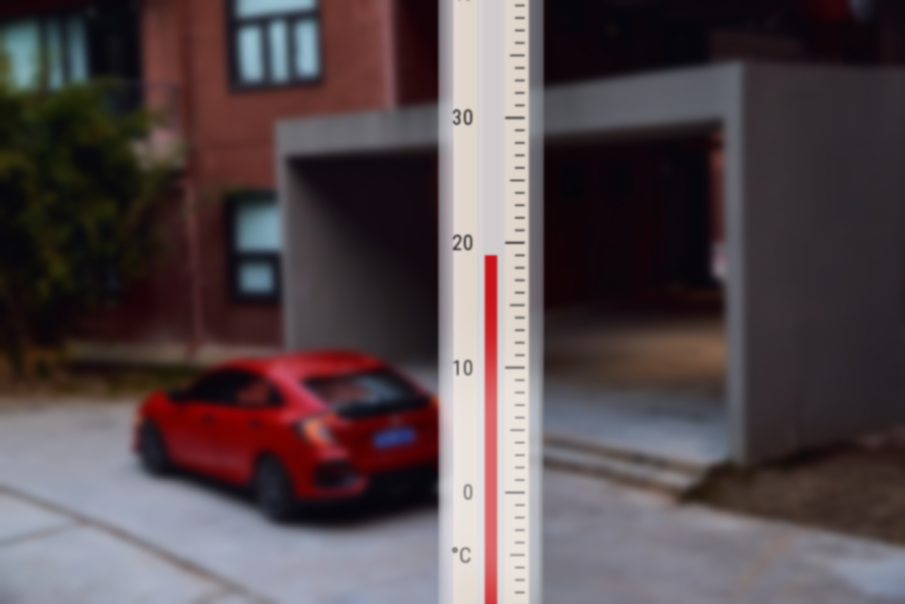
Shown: 19 °C
